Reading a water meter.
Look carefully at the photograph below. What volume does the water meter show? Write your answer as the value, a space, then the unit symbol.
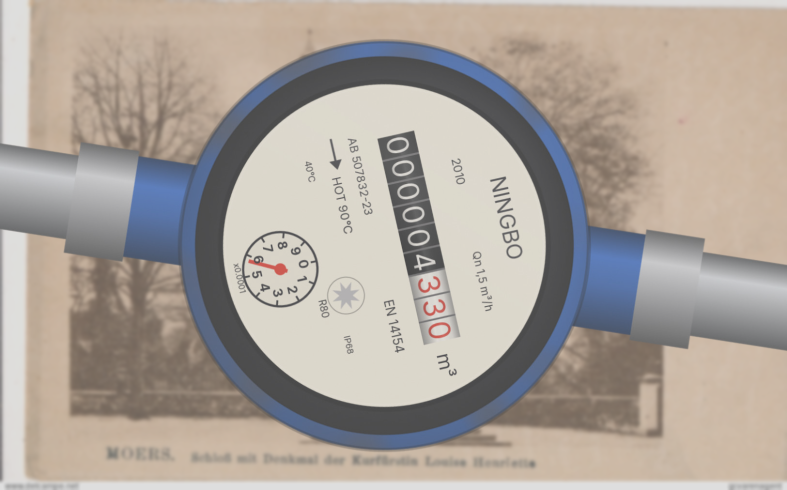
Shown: 4.3305 m³
